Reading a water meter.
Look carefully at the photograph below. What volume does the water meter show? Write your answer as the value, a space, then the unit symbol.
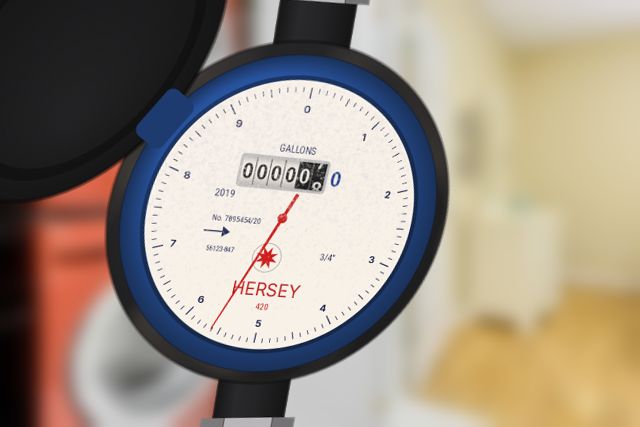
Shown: 75.6 gal
